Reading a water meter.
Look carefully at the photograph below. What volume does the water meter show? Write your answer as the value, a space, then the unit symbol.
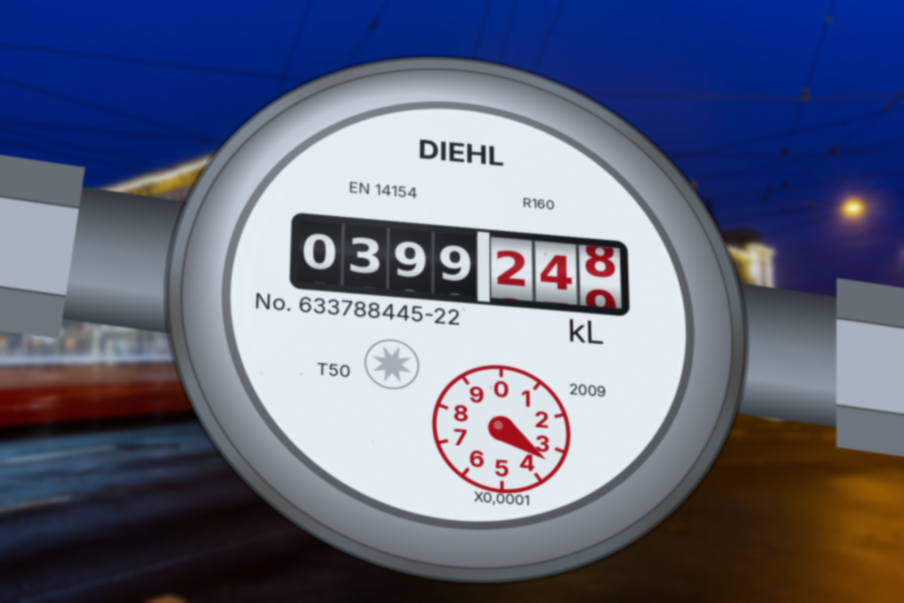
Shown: 399.2483 kL
